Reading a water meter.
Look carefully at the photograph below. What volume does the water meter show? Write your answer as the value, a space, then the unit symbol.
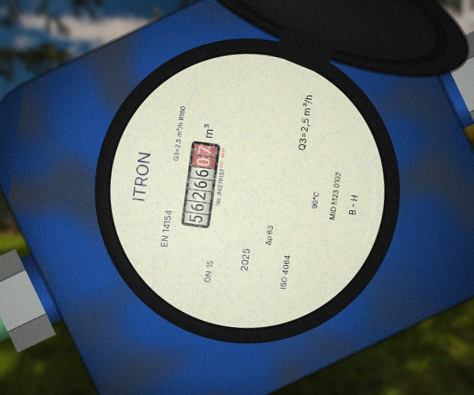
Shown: 56266.07 m³
